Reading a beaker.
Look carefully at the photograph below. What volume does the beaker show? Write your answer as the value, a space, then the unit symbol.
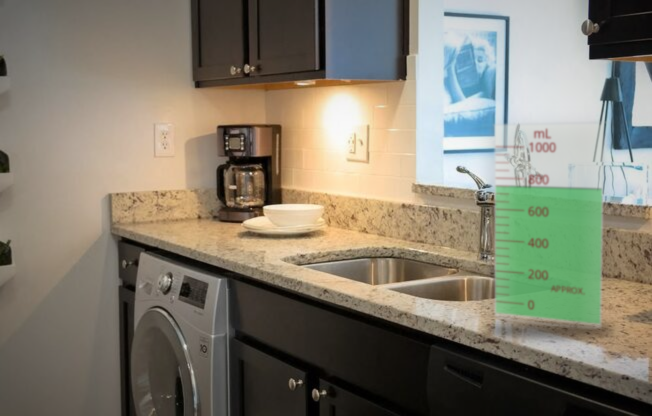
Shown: 750 mL
